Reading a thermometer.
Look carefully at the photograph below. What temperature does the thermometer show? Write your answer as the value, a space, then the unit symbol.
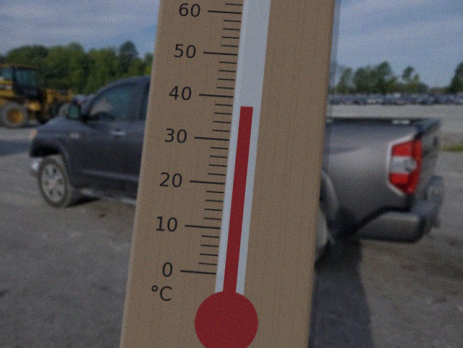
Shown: 38 °C
